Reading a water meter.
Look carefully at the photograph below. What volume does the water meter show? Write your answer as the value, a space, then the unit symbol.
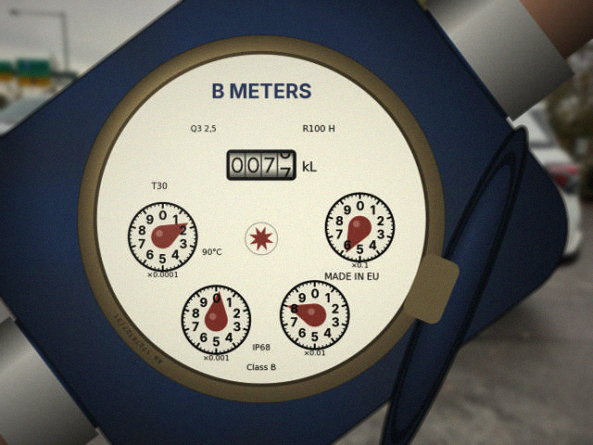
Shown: 76.5801 kL
